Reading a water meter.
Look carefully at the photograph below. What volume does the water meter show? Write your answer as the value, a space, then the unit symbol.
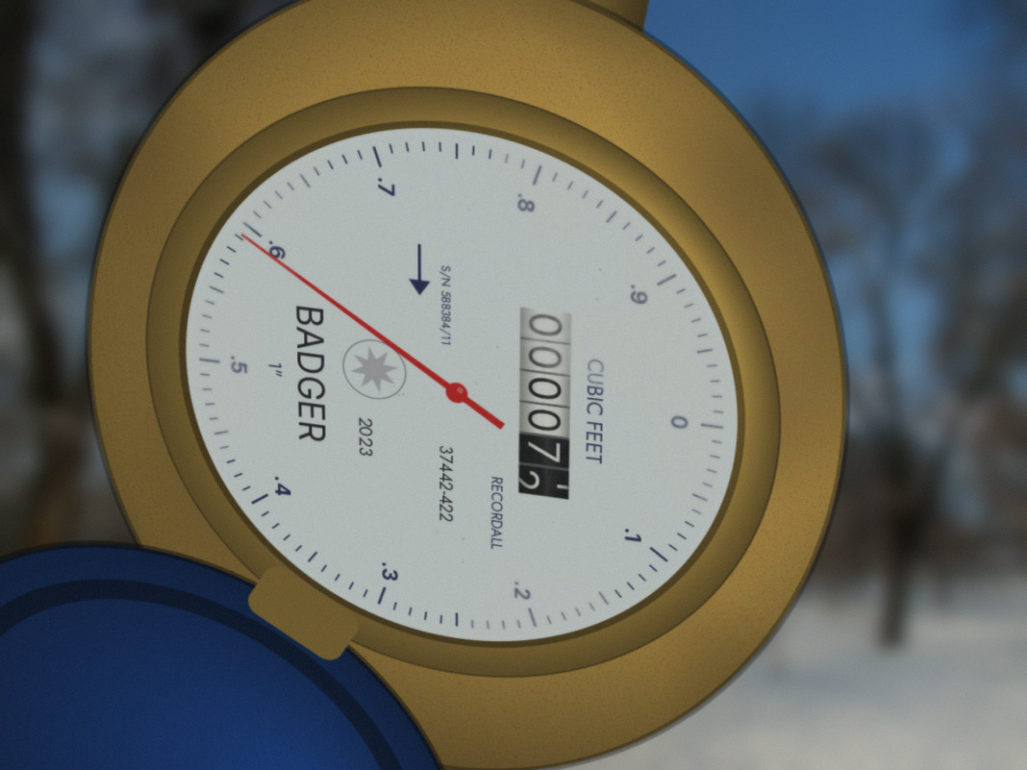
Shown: 71.59 ft³
